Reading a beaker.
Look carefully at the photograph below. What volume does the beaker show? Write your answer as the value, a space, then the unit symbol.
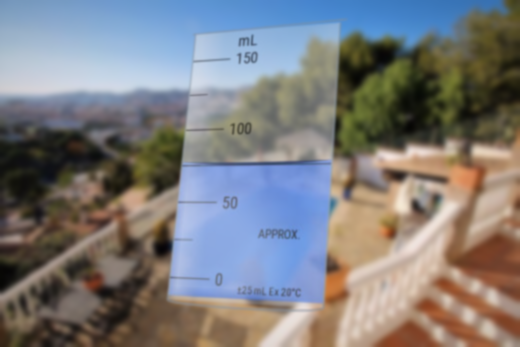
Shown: 75 mL
